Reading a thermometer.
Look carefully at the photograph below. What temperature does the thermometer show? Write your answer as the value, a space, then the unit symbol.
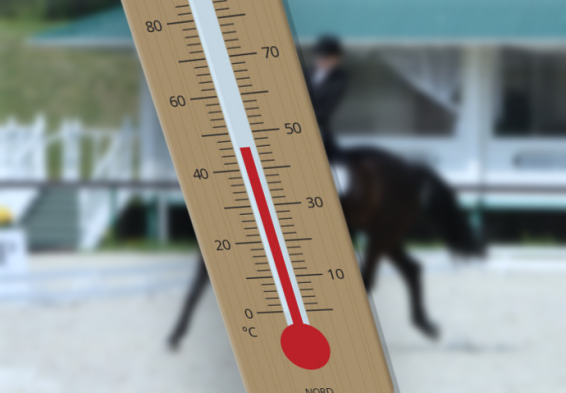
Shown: 46 °C
